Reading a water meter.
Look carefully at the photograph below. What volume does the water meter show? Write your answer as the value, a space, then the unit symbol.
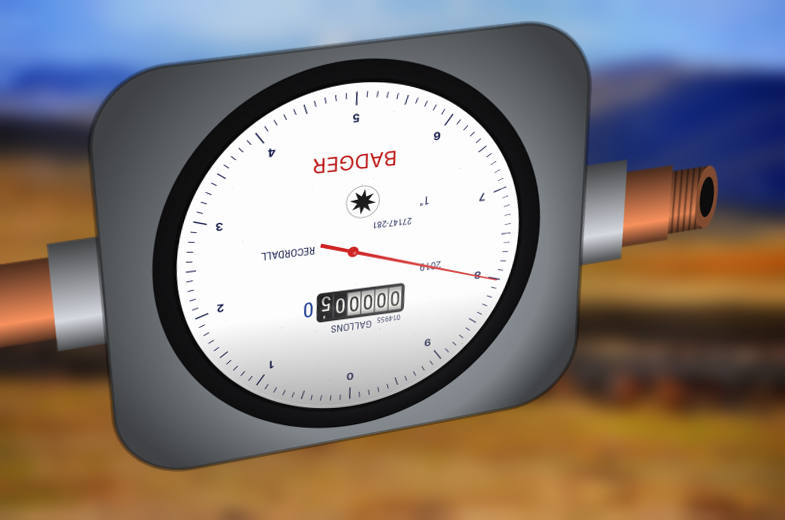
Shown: 48.0 gal
